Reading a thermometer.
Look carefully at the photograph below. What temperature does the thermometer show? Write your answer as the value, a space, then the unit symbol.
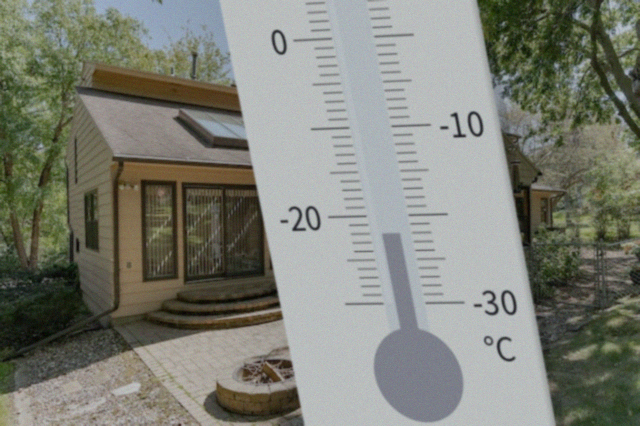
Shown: -22 °C
